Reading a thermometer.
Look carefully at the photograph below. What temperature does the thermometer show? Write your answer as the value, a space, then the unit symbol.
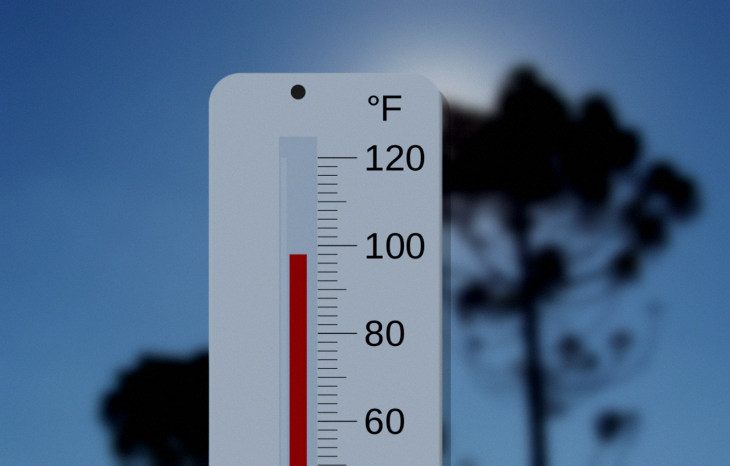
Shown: 98 °F
